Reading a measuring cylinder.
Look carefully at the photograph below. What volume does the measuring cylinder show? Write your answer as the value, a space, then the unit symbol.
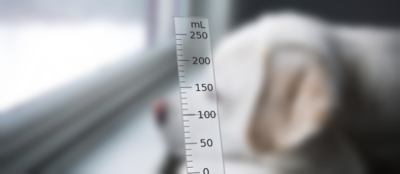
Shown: 100 mL
